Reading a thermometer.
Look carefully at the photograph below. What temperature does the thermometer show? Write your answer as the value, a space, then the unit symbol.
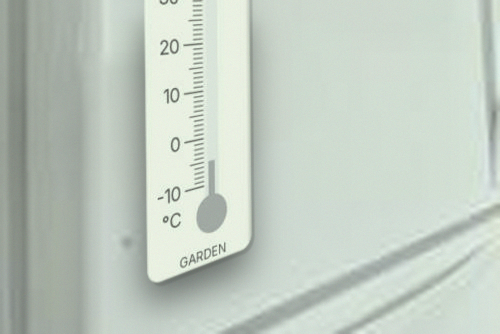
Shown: -5 °C
